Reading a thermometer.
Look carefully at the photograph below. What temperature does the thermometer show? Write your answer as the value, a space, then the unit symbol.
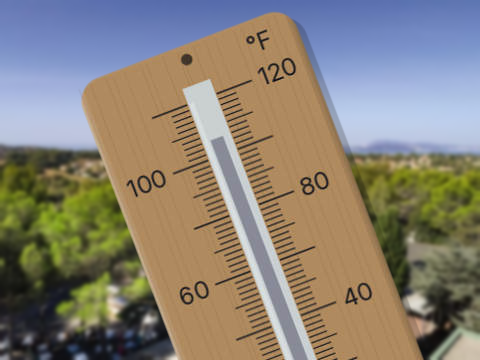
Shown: 106 °F
